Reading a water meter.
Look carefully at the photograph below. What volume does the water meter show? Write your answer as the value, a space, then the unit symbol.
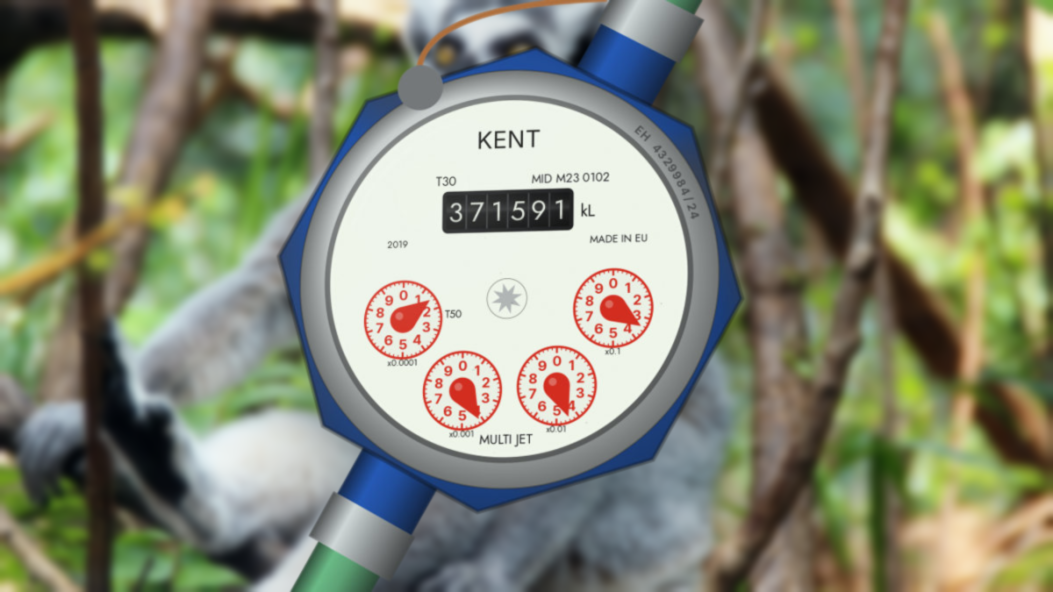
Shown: 371591.3441 kL
